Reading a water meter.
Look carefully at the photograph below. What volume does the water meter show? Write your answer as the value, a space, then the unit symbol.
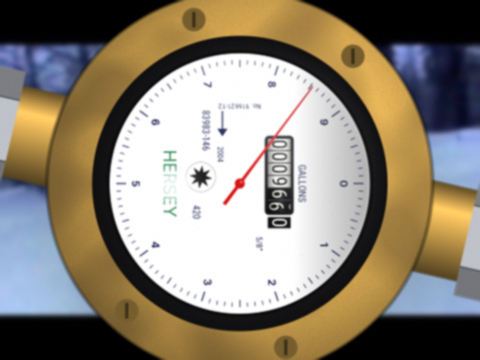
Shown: 9658.5 gal
